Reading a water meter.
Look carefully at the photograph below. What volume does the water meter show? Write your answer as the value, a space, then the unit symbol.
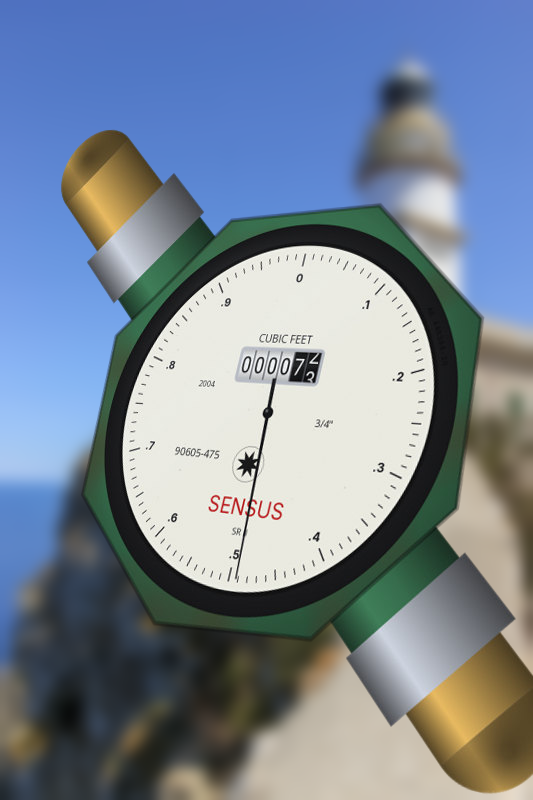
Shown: 72.49 ft³
